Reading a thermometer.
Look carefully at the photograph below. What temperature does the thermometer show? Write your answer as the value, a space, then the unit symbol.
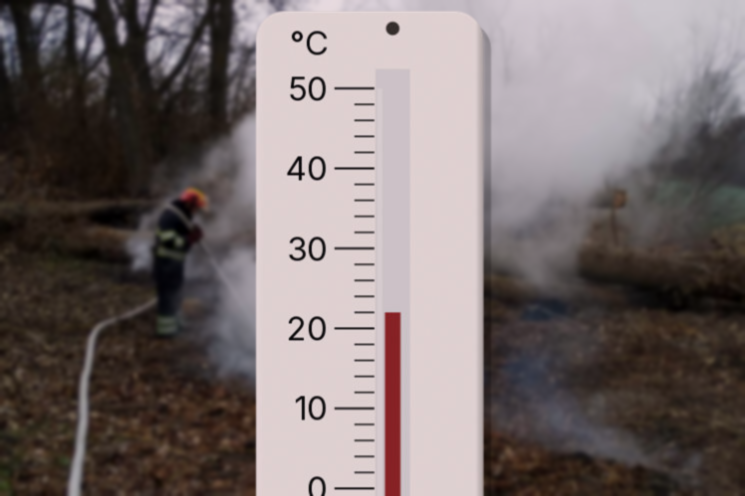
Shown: 22 °C
